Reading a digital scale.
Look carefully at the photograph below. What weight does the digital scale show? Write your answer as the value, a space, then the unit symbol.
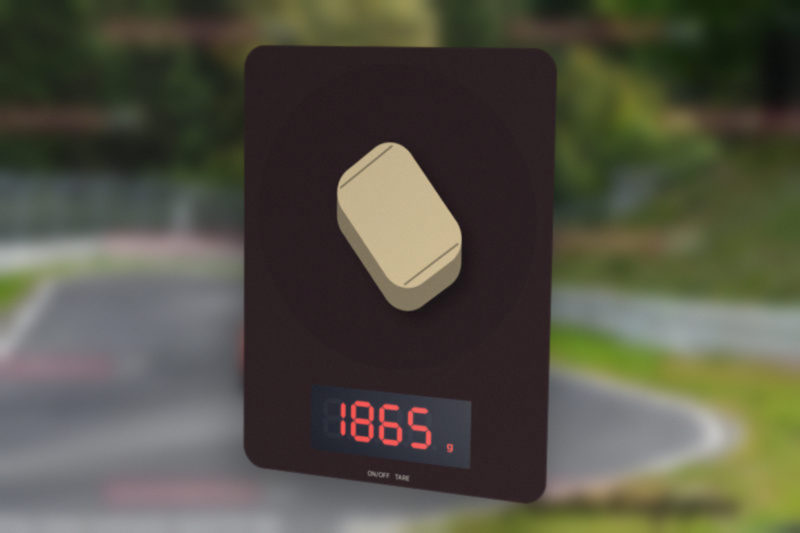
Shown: 1865 g
